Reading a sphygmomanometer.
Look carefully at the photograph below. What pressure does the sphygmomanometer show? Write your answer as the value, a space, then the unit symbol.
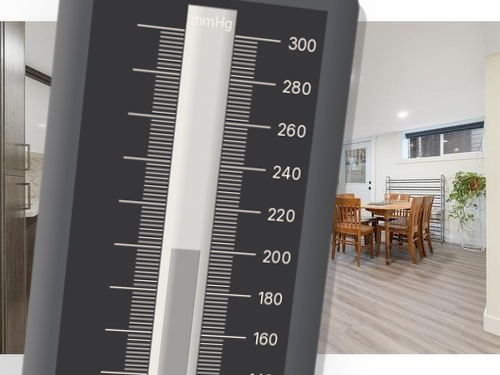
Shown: 200 mmHg
